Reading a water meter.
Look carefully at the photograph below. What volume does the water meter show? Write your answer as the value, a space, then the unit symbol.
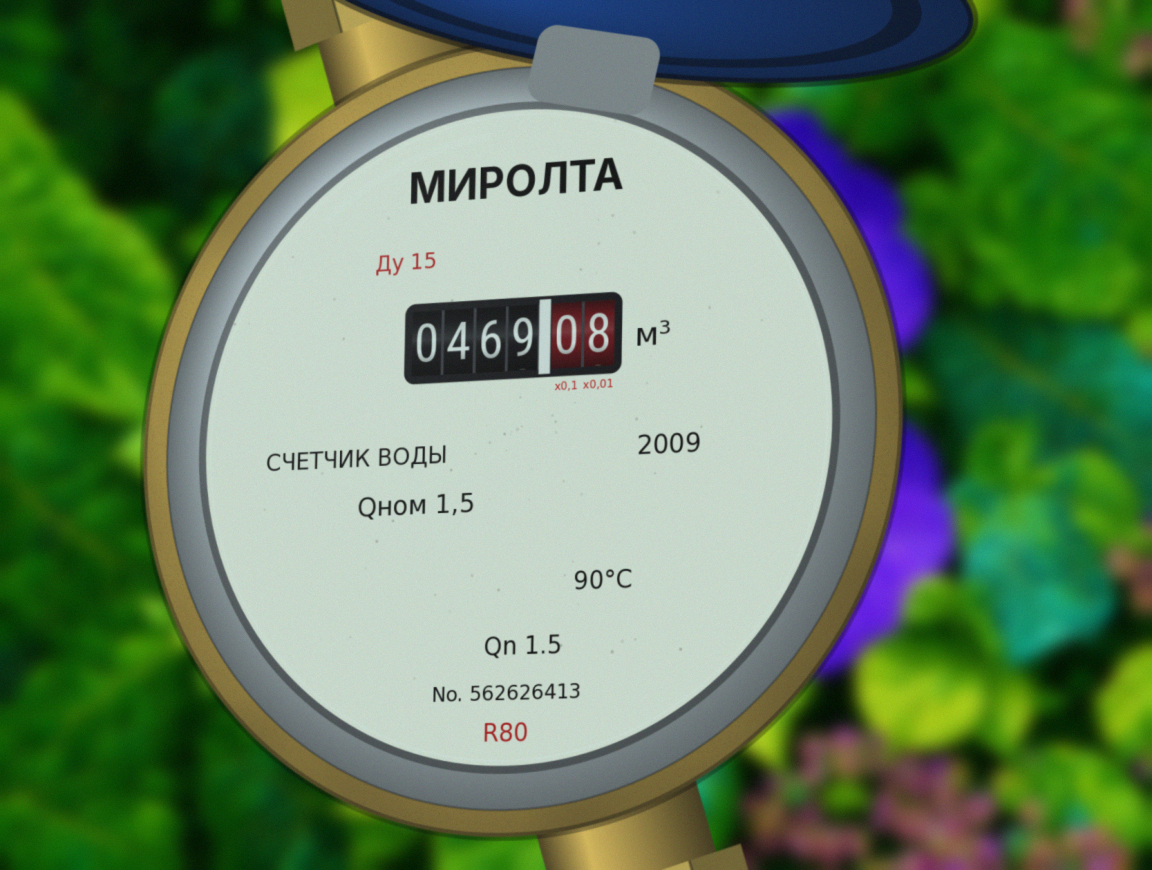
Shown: 469.08 m³
